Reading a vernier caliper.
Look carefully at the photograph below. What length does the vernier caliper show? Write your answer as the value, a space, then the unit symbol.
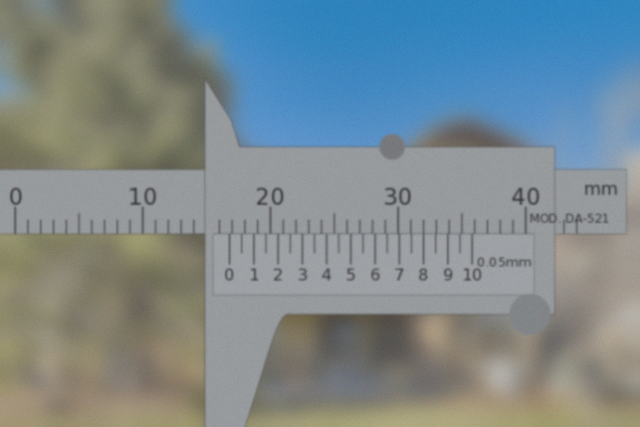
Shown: 16.8 mm
